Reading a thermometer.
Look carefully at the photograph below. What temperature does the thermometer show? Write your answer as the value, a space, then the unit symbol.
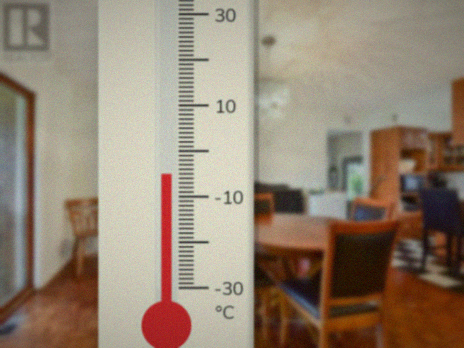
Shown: -5 °C
